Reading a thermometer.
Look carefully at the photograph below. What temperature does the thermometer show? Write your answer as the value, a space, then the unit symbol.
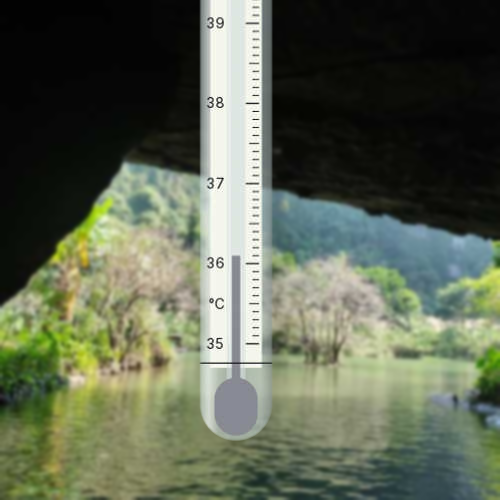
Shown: 36.1 °C
